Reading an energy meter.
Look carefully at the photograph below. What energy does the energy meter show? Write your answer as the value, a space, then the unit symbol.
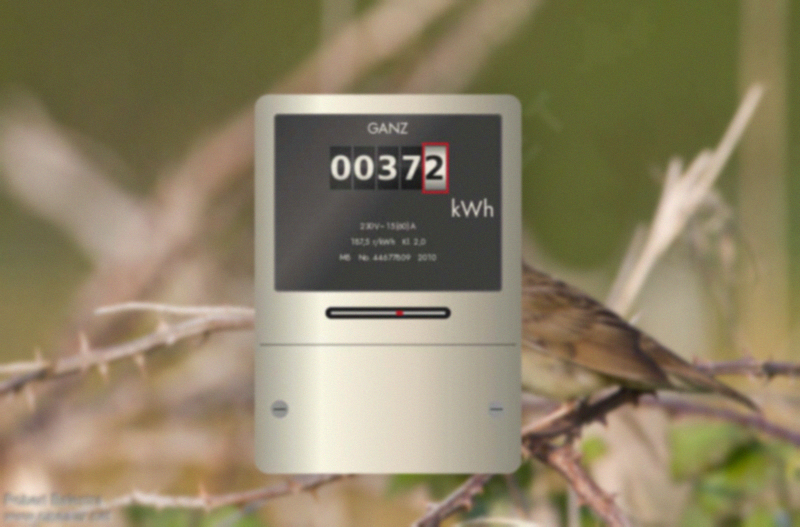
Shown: 37.2 kWh
